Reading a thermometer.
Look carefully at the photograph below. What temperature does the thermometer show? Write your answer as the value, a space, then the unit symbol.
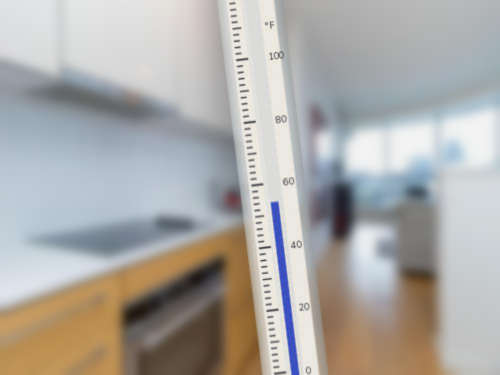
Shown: 54 °F
